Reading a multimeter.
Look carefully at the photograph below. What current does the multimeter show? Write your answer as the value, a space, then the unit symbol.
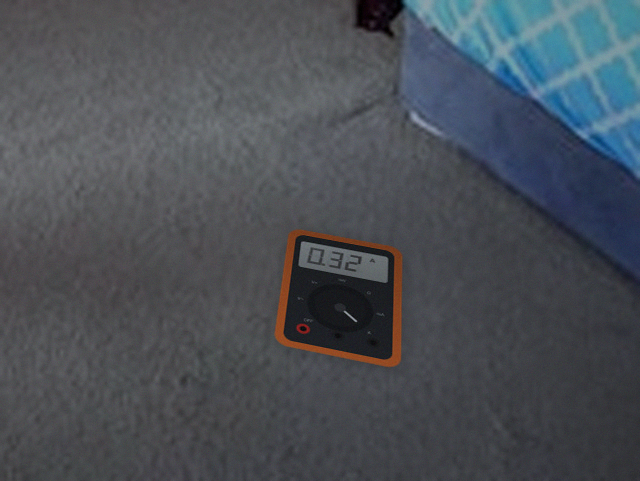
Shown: 0.32 A
